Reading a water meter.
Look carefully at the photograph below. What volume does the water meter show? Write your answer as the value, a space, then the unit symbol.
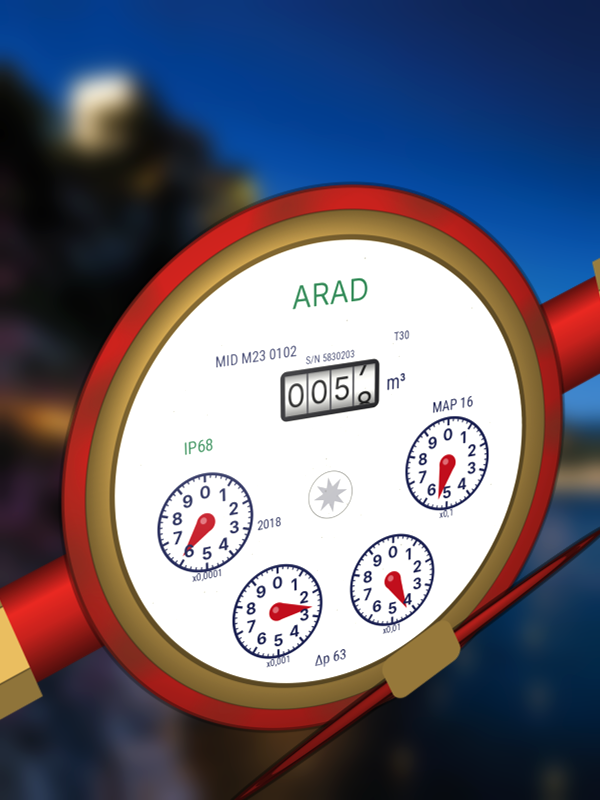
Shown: 57.5426 m³
